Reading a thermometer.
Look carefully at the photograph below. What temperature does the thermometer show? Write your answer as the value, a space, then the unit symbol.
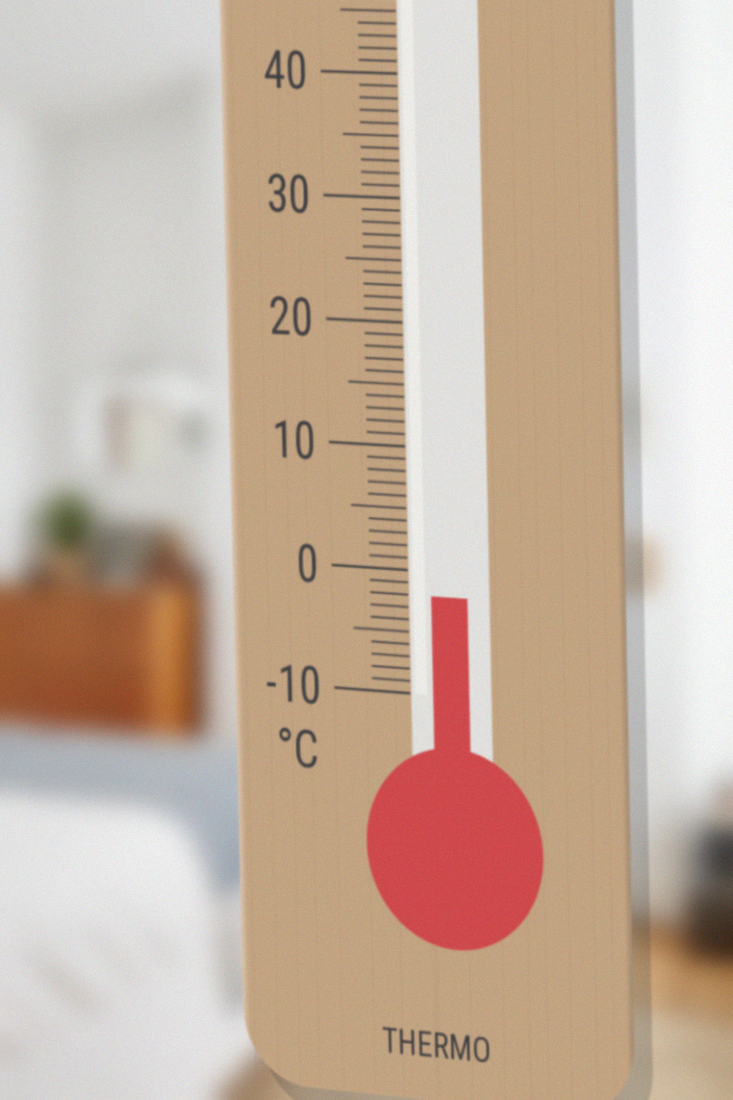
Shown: -2 °C
